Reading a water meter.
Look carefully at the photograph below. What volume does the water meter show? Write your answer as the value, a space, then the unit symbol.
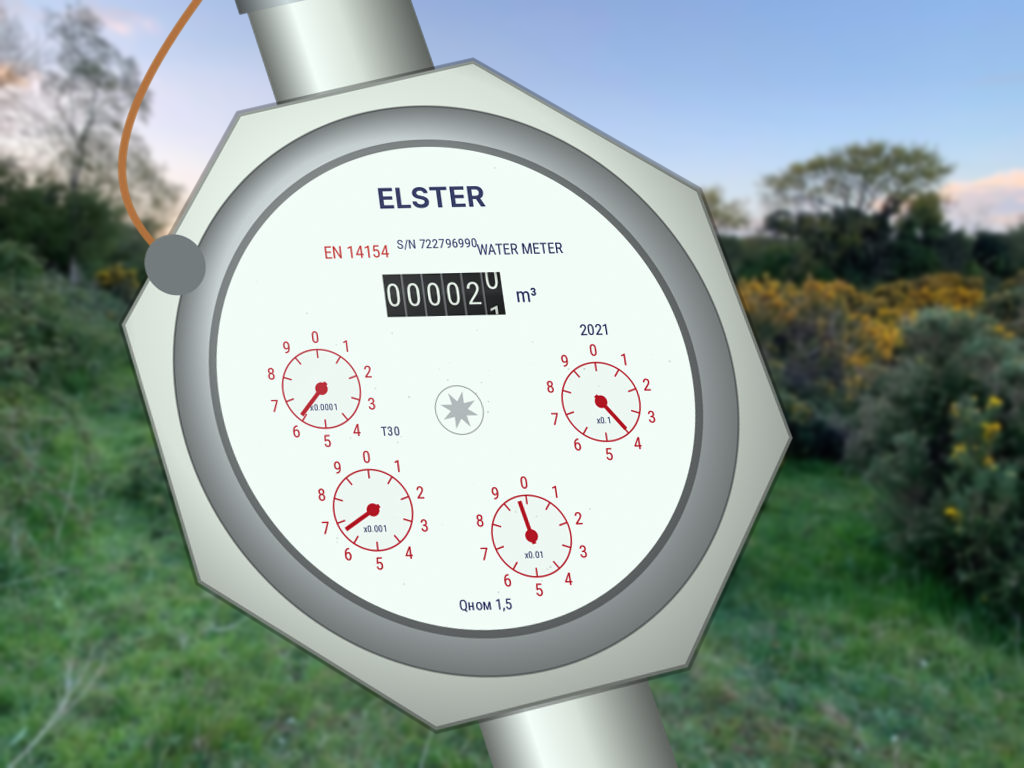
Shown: 20.3966 m³
